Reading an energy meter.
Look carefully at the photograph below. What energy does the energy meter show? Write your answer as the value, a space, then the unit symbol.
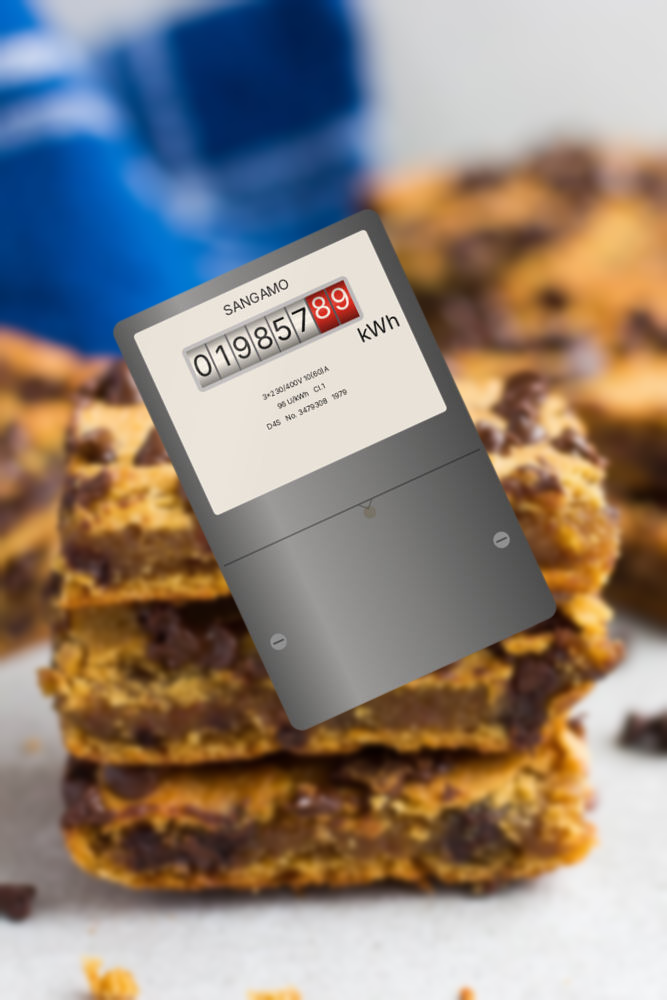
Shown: 19857.89 kWh
